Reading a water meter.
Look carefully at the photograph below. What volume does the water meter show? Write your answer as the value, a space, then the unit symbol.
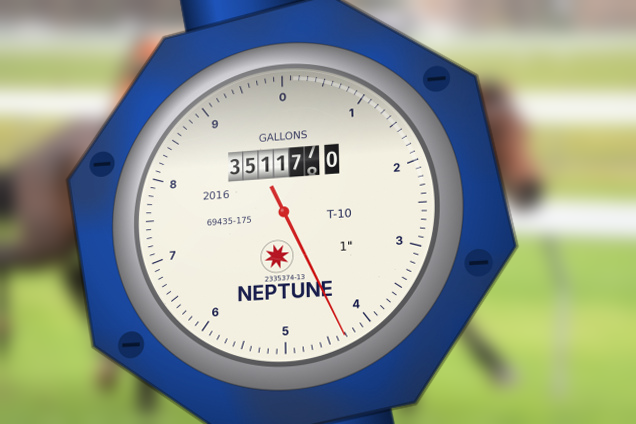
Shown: 3511774.3 gal
